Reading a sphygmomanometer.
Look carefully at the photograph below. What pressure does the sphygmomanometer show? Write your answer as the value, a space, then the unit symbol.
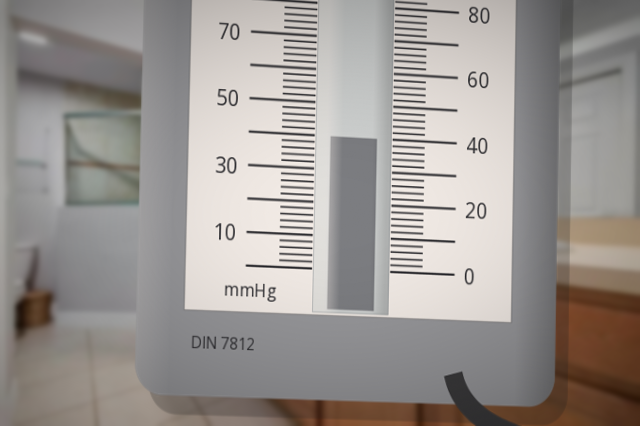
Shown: 40 mmHg
